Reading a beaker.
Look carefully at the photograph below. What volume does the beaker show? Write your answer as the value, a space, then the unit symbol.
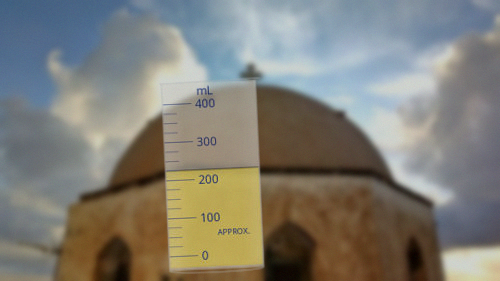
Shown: 225 mL
